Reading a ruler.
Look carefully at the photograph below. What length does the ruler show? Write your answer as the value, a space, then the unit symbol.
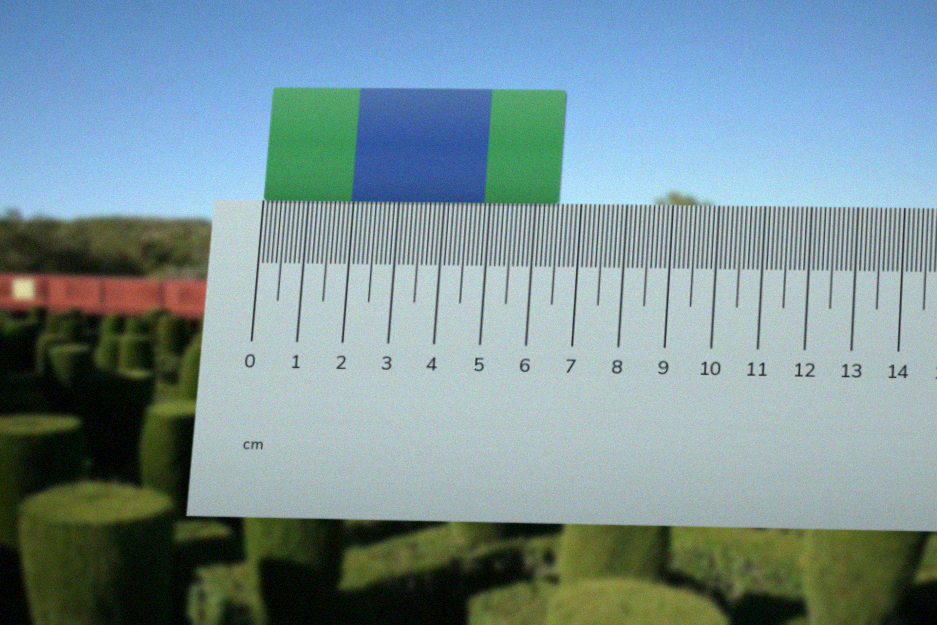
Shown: 6.5 cm
